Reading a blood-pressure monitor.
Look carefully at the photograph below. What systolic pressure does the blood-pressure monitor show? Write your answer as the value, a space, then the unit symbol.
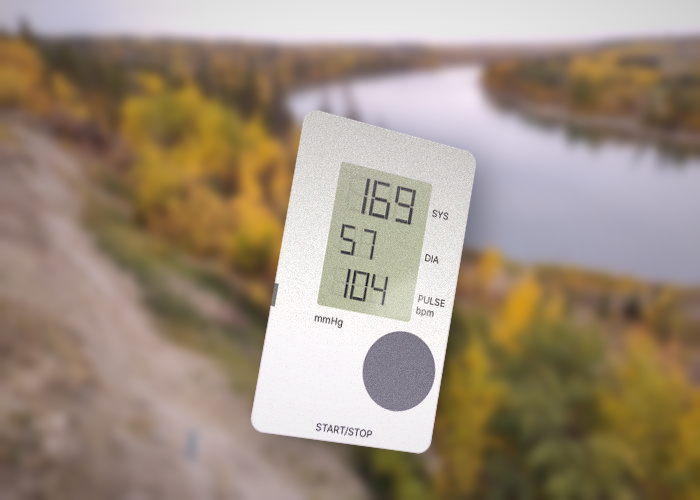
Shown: 169 mmHg
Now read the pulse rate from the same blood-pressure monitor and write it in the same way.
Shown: 104 bpm
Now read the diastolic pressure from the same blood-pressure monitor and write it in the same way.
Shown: 57 mmHg
